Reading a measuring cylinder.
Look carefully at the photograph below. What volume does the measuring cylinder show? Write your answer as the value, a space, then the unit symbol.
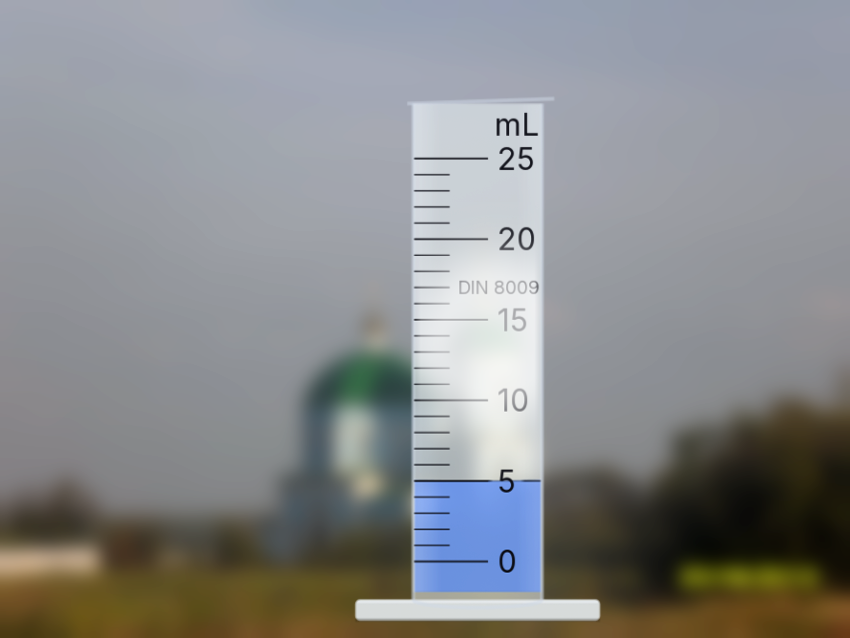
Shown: 5 mL
